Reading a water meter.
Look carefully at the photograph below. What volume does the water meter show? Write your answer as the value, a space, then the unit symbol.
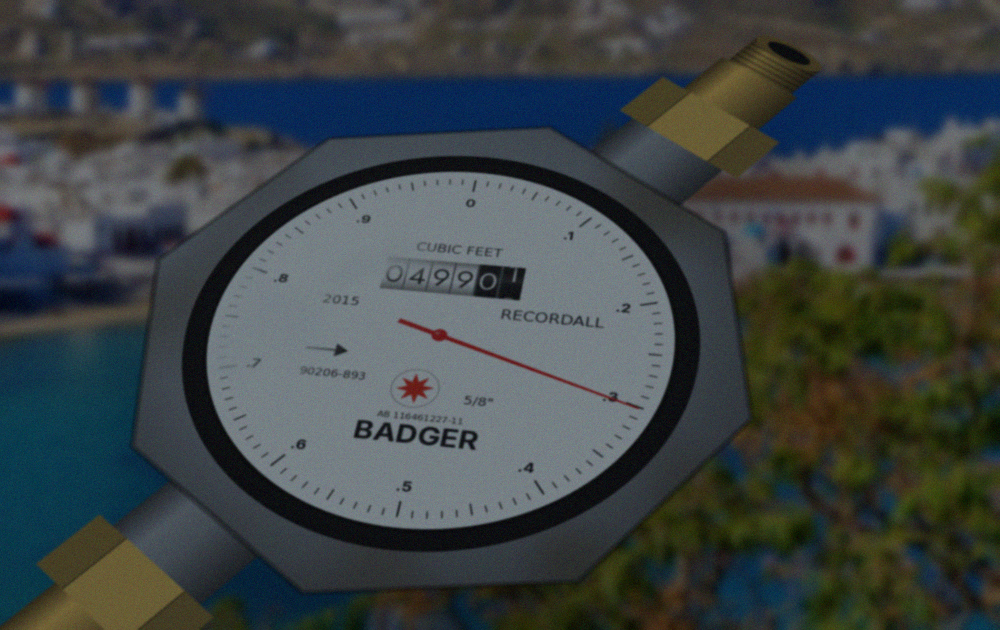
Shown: 49901.30 ft³
